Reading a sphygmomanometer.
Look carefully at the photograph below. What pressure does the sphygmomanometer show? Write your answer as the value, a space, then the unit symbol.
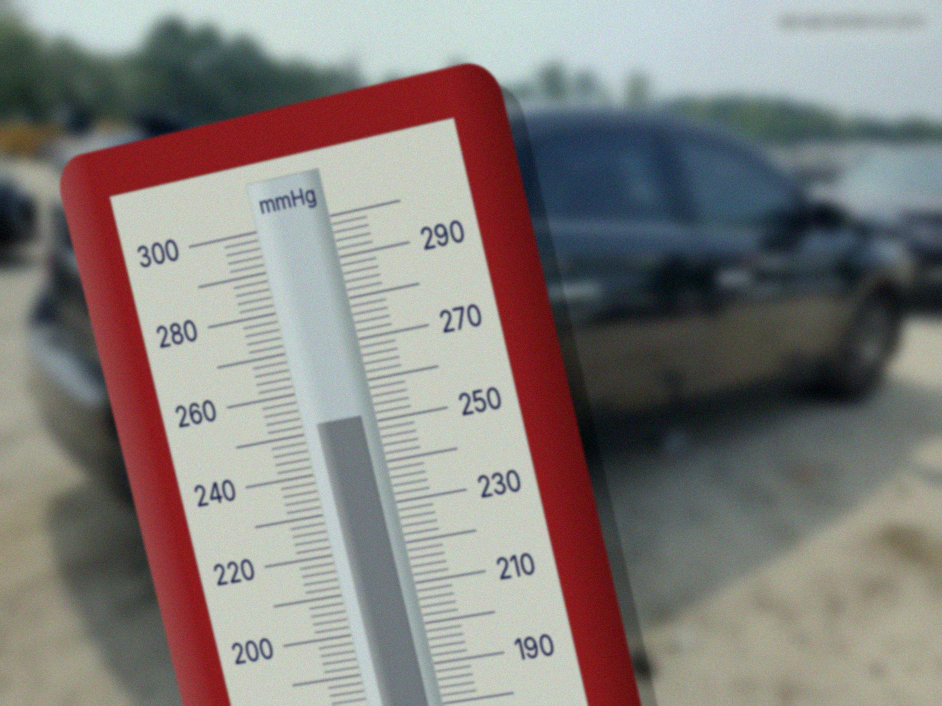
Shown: 252 mmHg
